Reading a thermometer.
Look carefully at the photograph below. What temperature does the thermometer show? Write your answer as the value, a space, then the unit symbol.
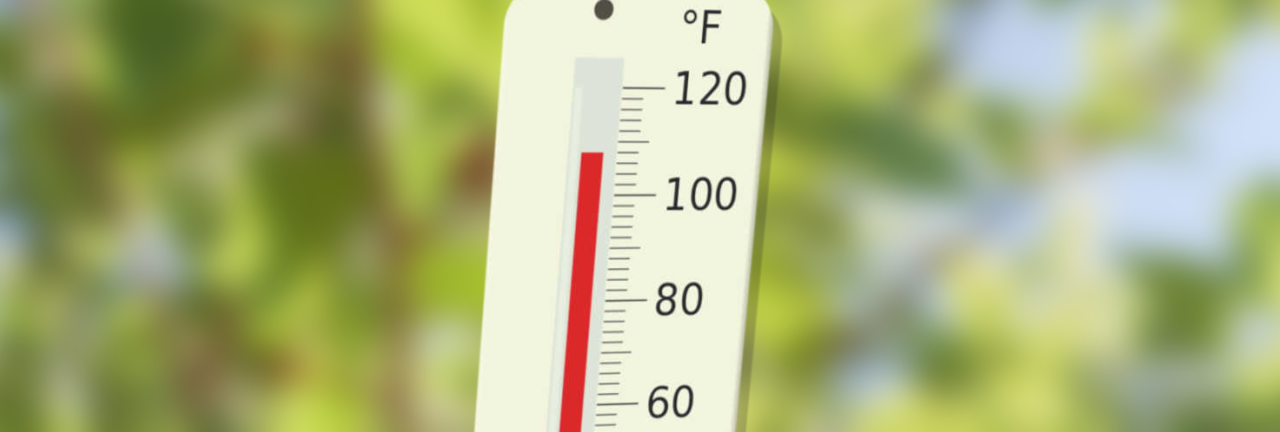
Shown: 108 °F
